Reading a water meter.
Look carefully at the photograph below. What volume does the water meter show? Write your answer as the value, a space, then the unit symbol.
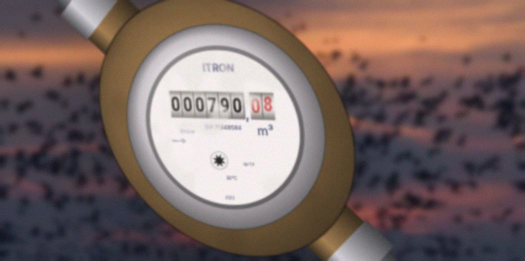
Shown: 790.08 m³
